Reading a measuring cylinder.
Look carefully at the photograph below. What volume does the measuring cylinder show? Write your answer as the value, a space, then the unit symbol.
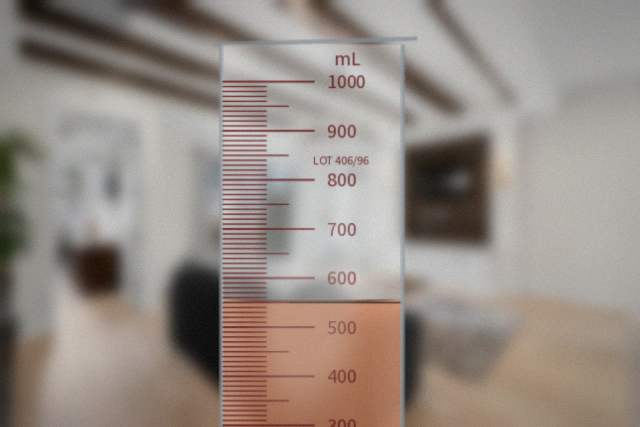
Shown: 550 mL
